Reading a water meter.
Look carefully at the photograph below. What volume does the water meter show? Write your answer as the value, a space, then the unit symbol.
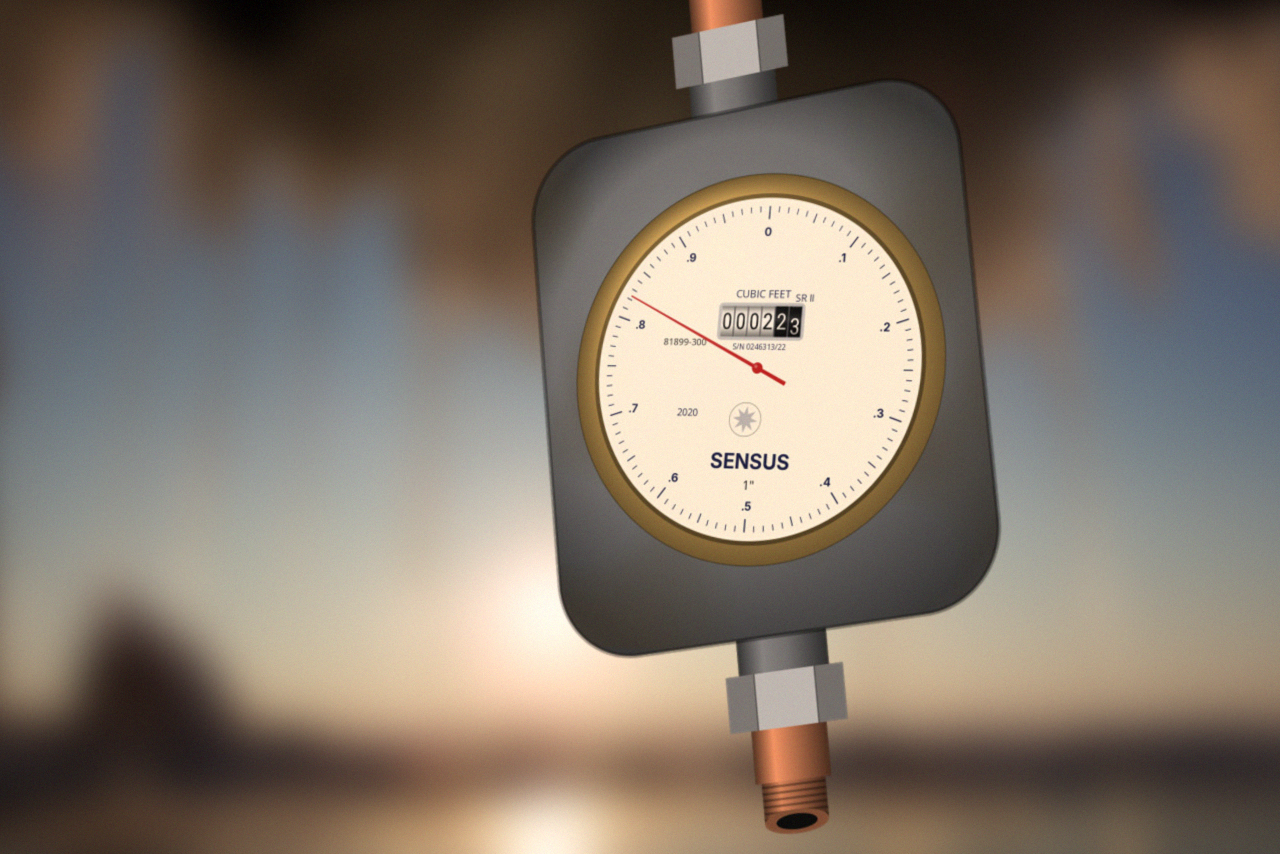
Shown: 222.82 ft³
